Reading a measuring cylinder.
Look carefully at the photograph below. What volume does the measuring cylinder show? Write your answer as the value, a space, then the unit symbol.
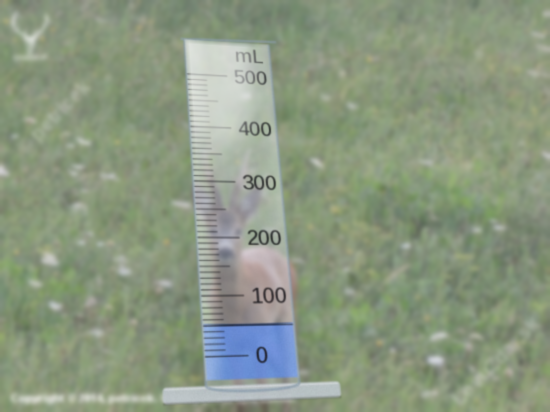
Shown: 50 mL
